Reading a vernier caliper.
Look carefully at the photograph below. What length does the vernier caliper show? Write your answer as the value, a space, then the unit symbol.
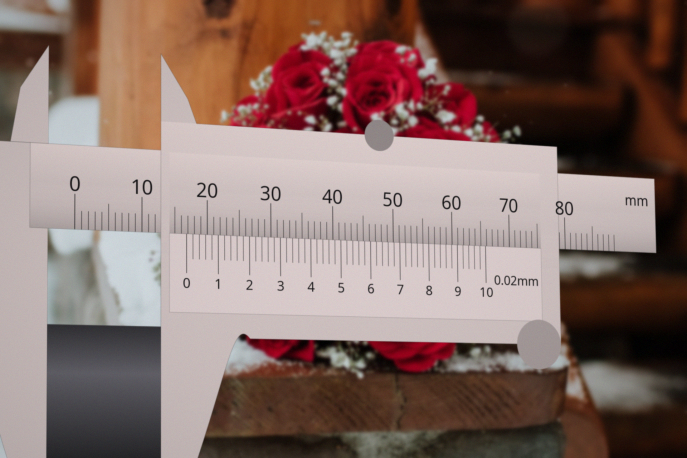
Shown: 16.8 mm
